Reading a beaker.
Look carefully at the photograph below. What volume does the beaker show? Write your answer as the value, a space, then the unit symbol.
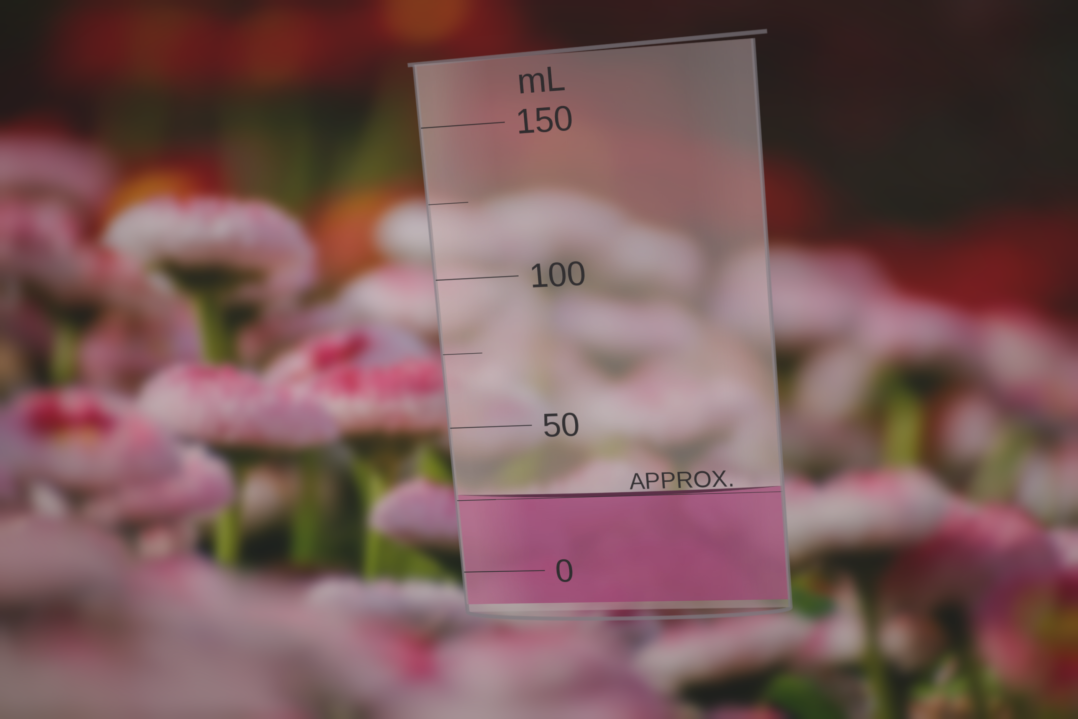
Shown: 25 mL
